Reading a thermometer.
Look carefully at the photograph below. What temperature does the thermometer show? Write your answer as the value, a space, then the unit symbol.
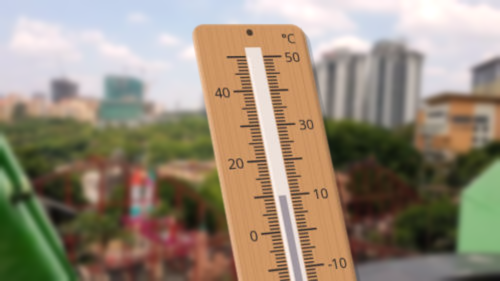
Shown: 10 °C
